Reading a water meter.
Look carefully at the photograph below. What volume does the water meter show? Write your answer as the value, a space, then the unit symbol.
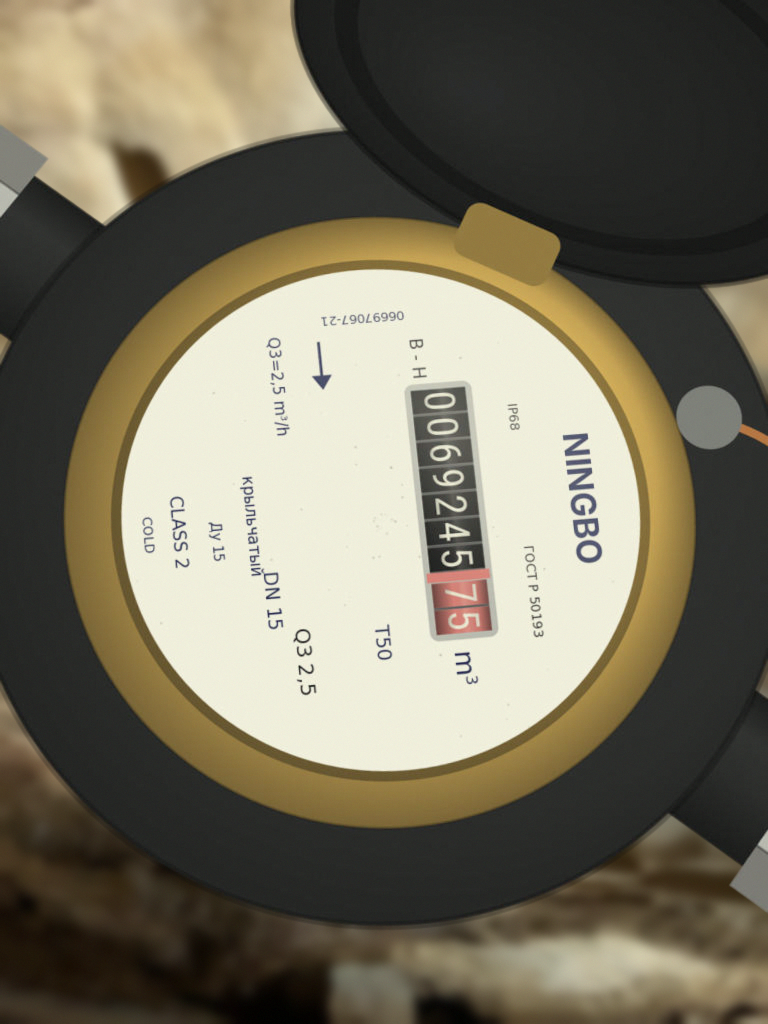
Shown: 69245.75 m³
